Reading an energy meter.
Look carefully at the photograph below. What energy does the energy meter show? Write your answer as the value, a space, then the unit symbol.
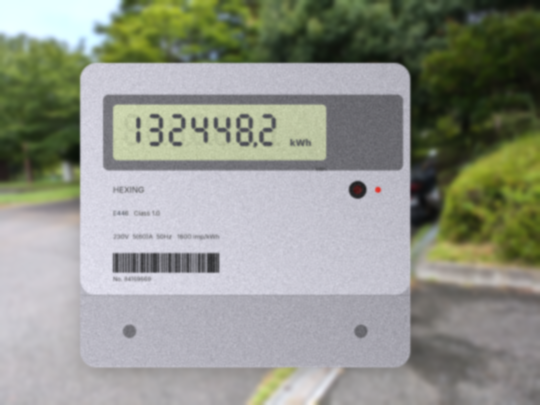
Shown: 132448.2 kWh
